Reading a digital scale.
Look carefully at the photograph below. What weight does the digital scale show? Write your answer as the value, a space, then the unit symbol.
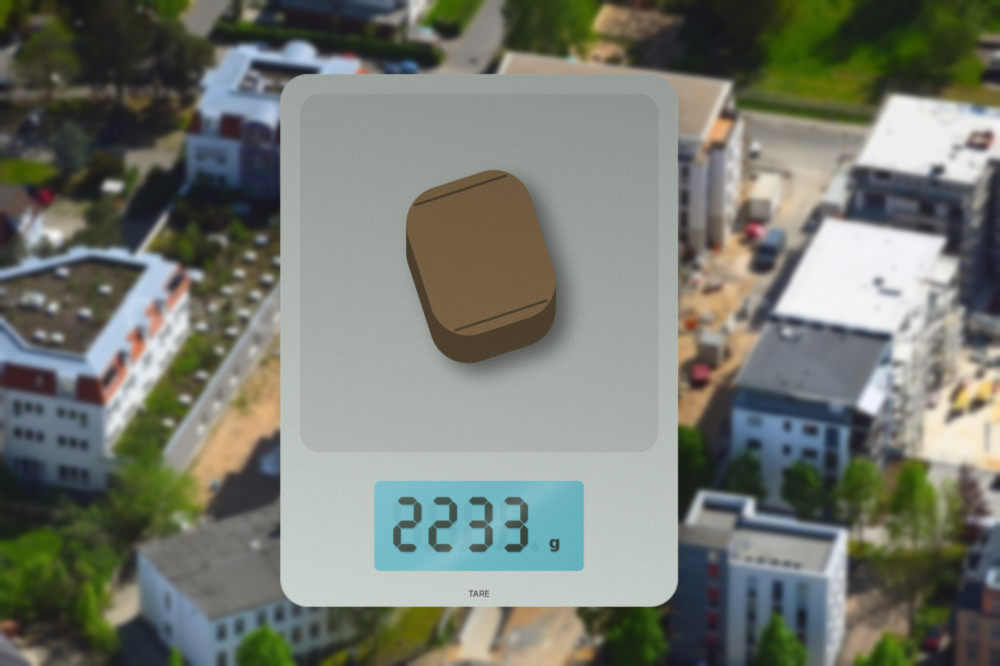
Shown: 2233 g
